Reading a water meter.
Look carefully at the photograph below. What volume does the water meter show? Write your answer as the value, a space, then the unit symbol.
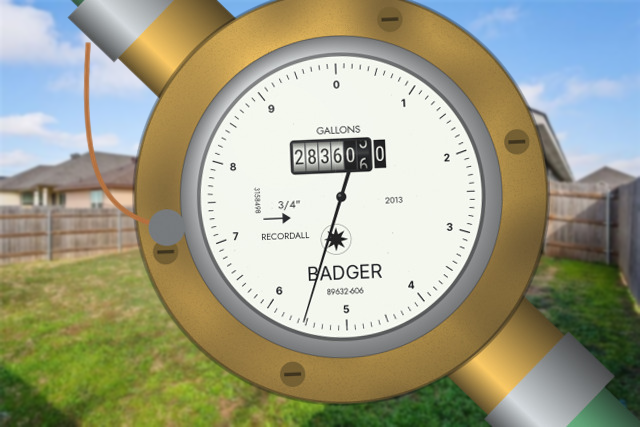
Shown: 2836055.5 gal
